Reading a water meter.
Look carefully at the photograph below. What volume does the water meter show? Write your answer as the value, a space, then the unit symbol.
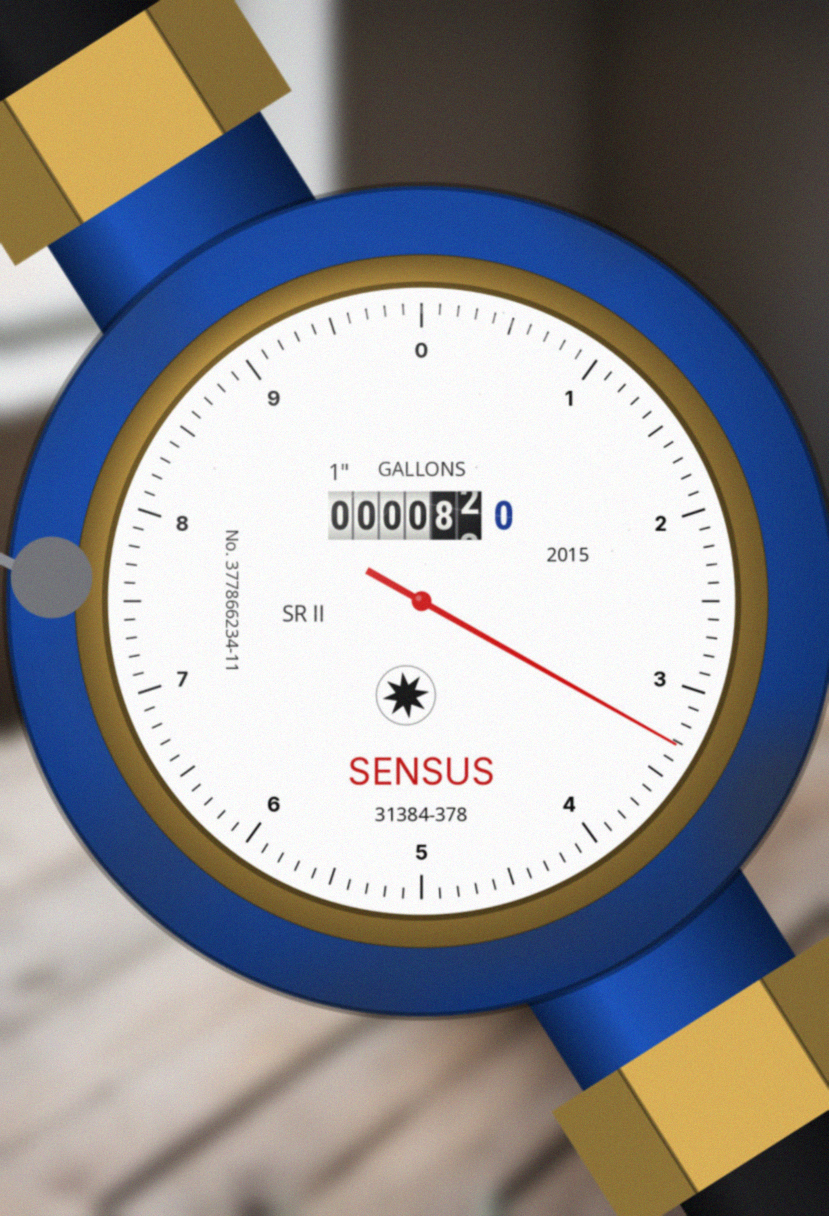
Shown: 823.3 gal
